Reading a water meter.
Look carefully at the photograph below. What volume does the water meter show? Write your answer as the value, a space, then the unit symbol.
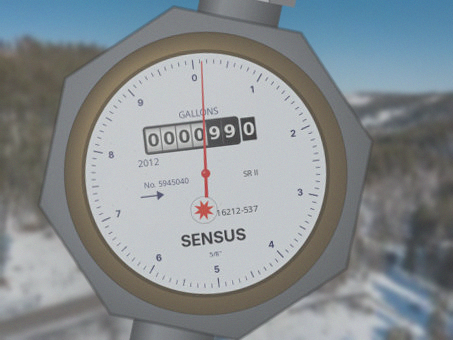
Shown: 990.1 gal
